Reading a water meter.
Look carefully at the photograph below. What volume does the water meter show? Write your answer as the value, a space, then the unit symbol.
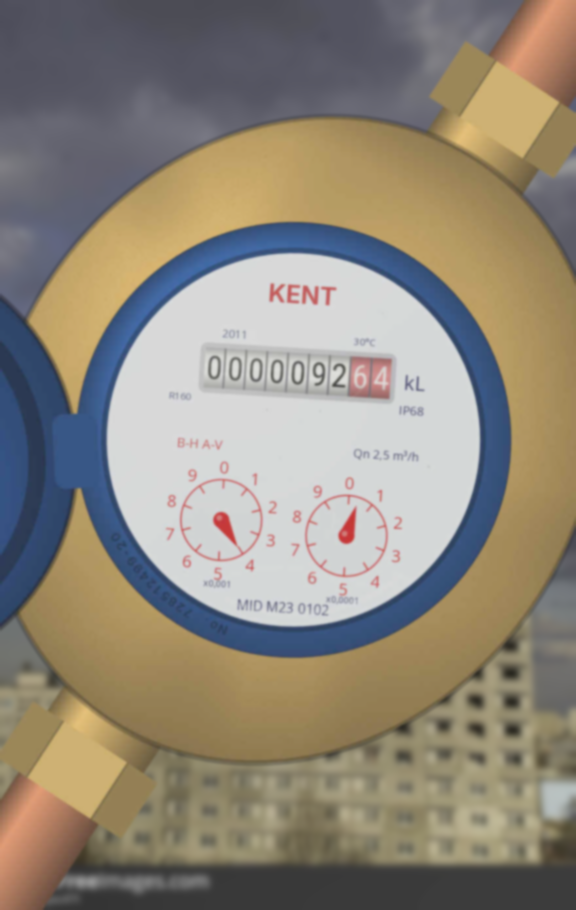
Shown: 92.6440 kL
